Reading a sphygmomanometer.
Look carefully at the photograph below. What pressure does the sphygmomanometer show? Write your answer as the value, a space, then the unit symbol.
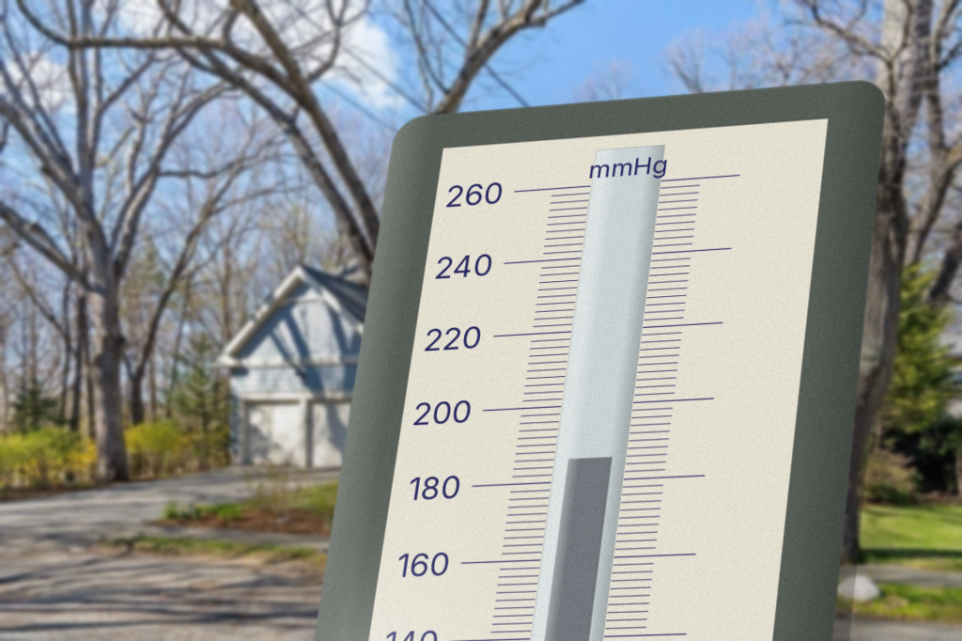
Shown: 186 mmHg
